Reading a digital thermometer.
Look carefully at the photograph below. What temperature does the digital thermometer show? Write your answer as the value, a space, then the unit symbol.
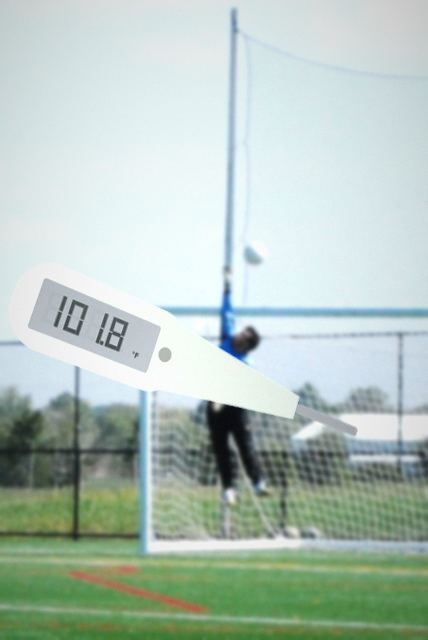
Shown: 101.8 °F
